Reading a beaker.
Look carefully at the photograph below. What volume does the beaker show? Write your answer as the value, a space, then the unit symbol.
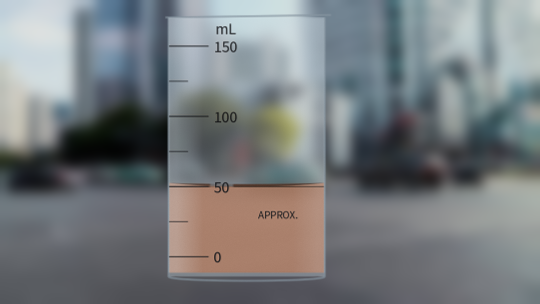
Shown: 50 mL
